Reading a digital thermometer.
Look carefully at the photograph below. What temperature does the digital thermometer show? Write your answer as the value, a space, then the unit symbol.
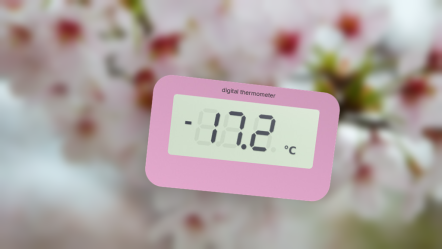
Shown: -17.2 °C
